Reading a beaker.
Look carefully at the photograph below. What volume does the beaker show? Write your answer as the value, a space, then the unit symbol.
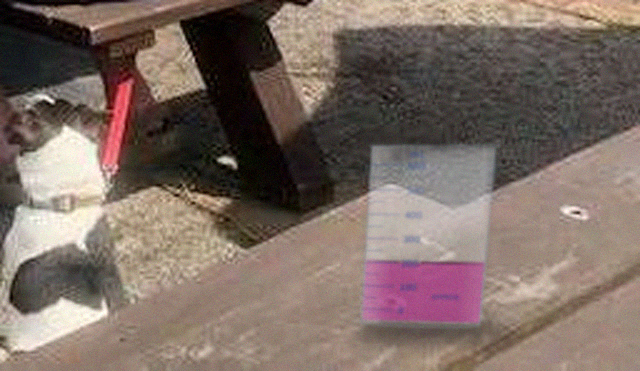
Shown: 200 mL
